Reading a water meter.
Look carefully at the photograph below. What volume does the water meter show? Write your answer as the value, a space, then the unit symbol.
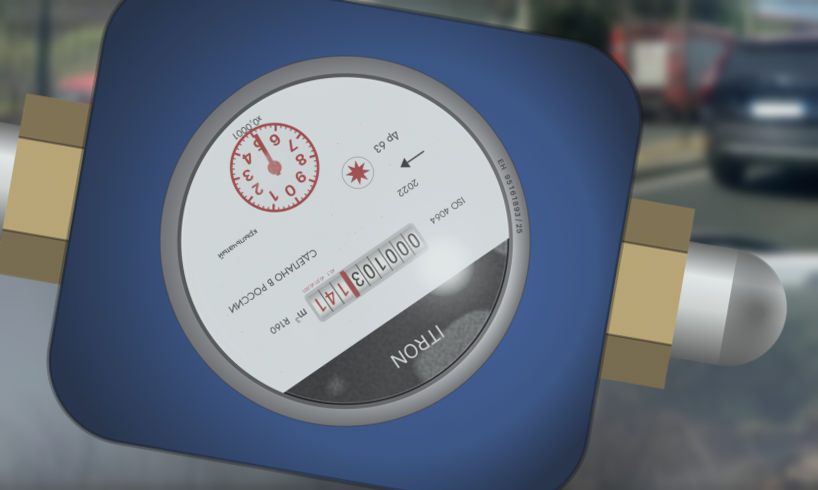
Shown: 103.1415 m³
